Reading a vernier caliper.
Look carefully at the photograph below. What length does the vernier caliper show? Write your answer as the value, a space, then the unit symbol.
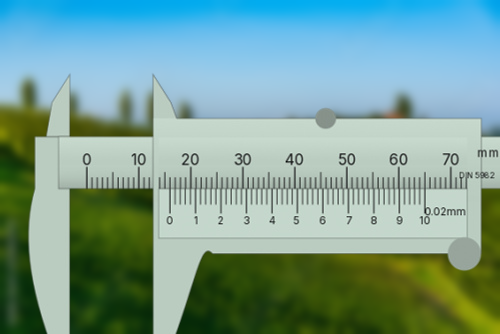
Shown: 16.0 mm
